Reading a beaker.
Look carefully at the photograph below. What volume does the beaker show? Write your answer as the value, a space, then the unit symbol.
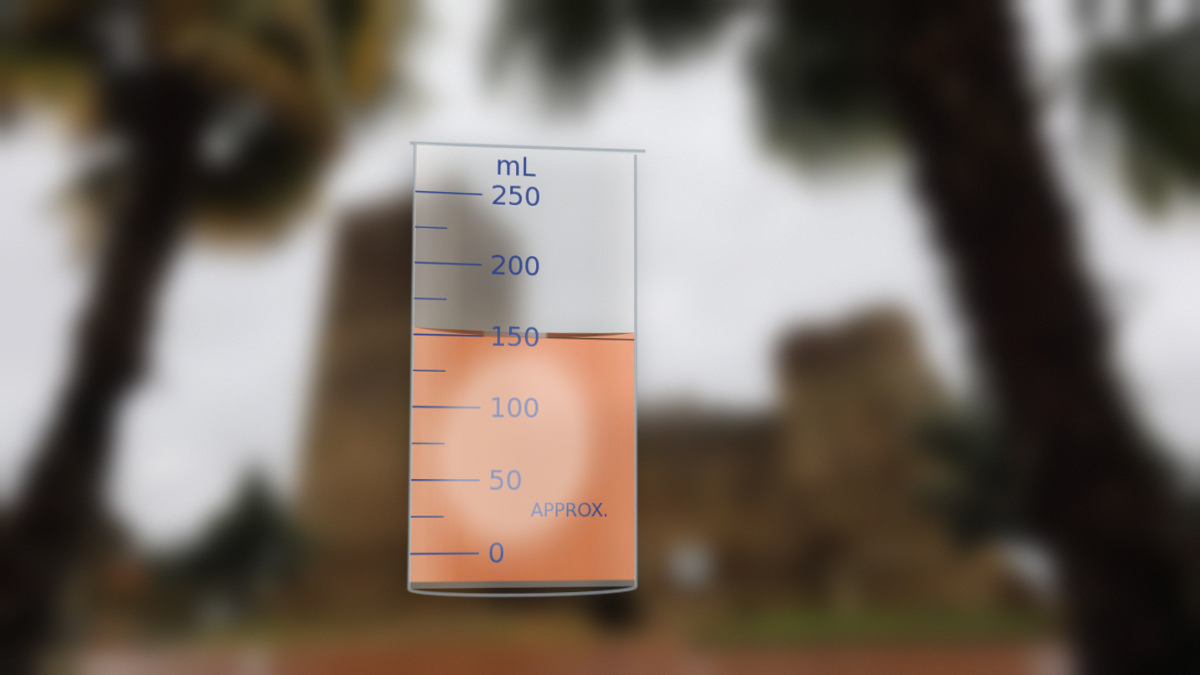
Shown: 150 mL
